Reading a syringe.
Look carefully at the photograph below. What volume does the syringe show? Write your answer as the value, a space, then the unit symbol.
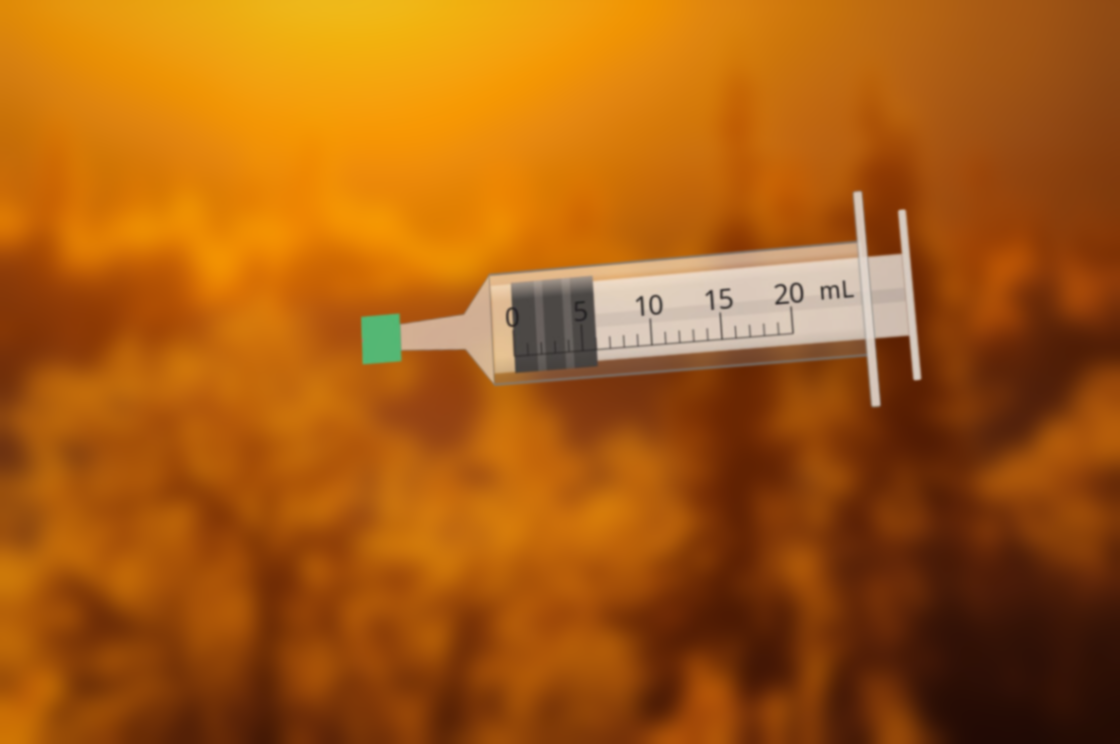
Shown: 0 mL
